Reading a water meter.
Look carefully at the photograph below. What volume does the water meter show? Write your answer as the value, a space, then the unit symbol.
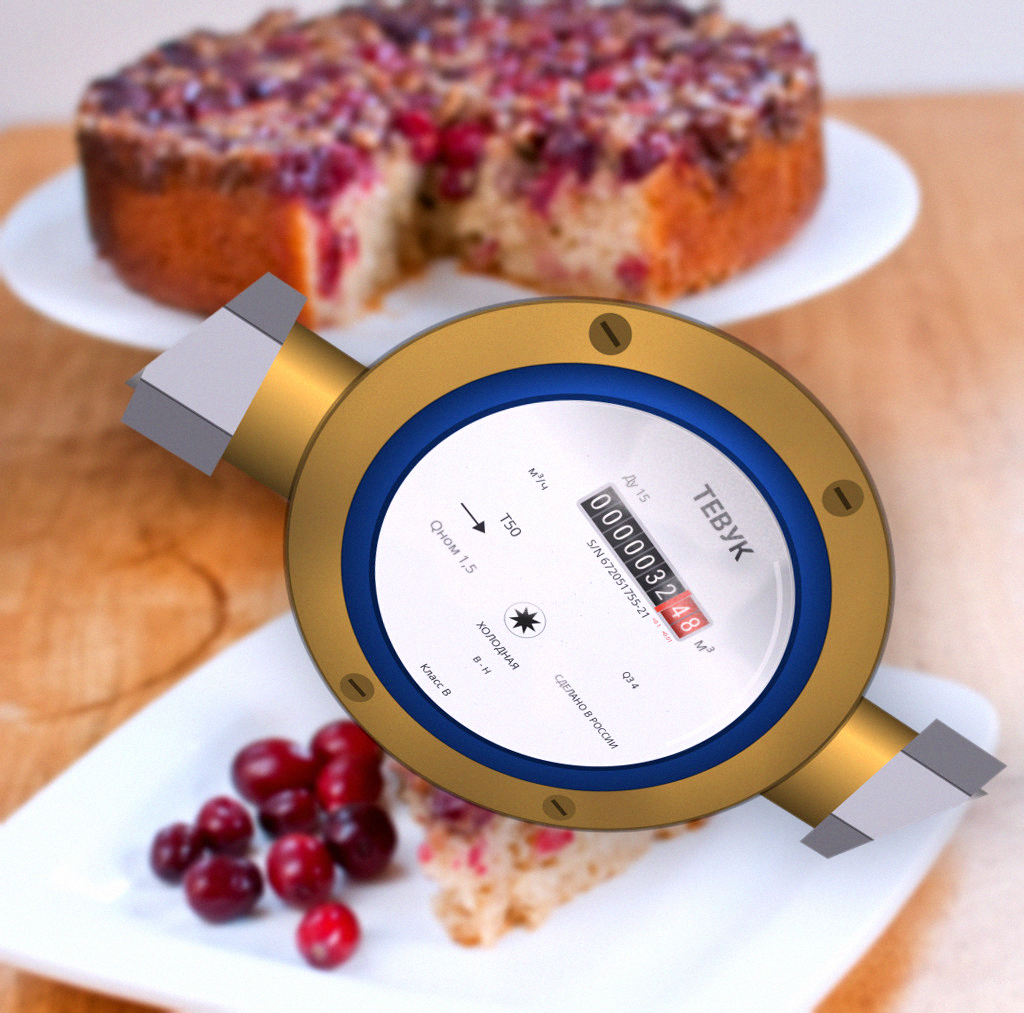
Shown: 32.48 m³
